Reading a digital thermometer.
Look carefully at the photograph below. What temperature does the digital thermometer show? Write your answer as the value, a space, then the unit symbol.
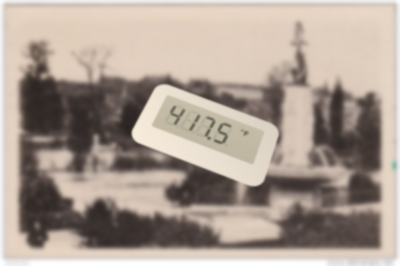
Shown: 417.5 °F
